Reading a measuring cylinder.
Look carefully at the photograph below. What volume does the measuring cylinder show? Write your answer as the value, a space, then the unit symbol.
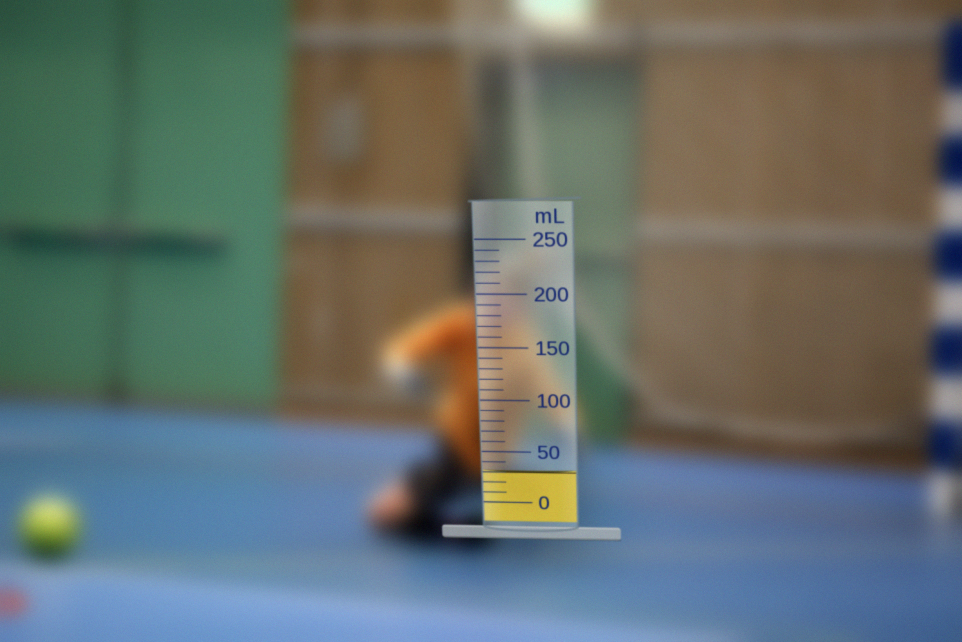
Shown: 30 mL
